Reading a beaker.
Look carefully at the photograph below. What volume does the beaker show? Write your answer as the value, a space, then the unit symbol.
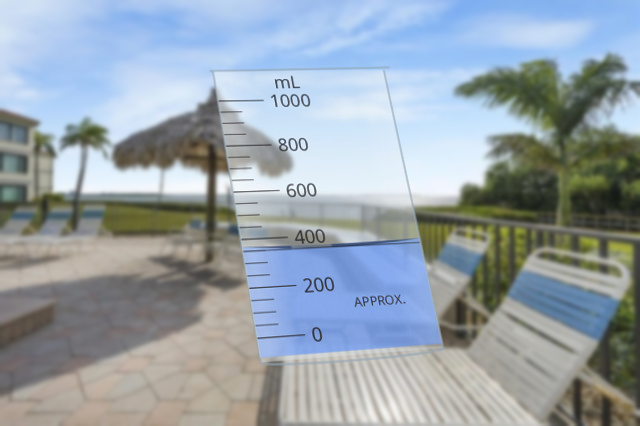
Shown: 350 mL
